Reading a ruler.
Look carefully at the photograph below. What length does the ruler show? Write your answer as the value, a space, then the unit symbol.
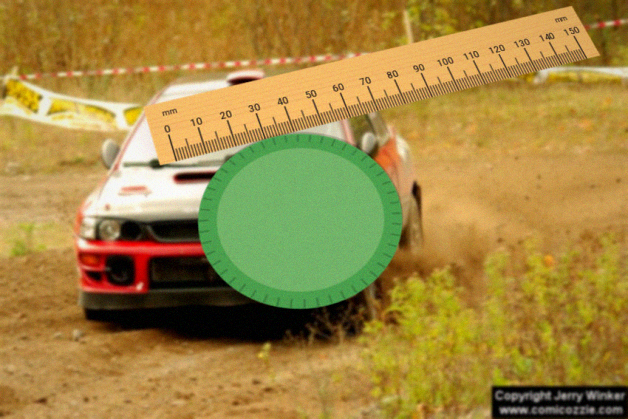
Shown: 65 mm
